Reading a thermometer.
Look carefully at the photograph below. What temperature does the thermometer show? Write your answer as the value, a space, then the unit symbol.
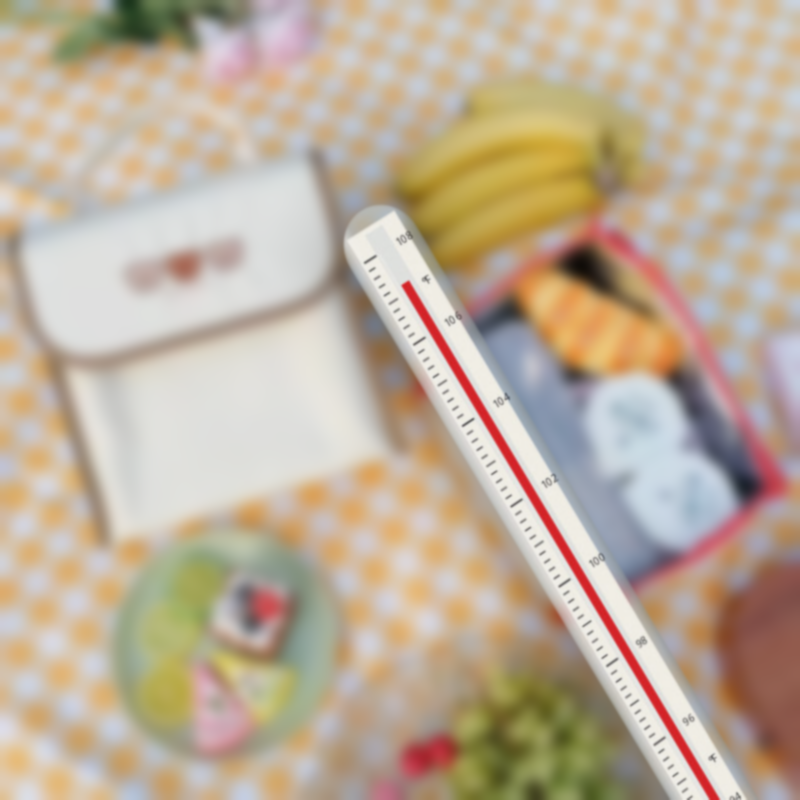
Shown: 107.2 °F
